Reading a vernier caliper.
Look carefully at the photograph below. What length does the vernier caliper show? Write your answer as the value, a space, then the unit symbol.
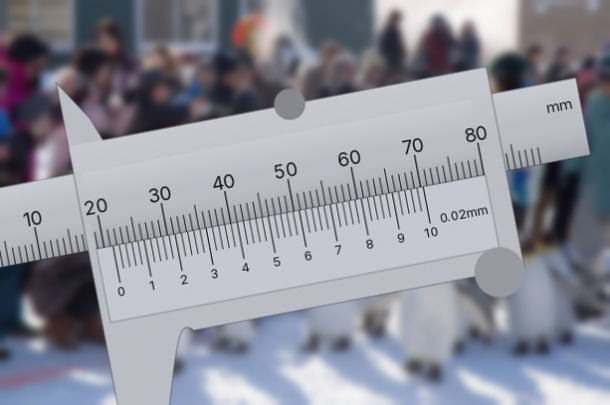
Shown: 21.4 mm
